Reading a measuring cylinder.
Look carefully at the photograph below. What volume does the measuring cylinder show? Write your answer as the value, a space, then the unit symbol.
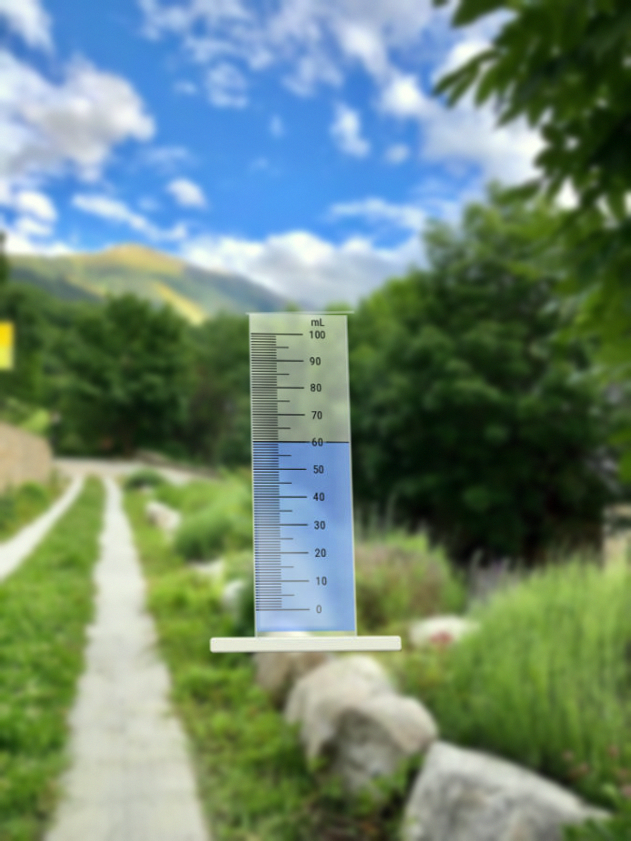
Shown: 60 mL
